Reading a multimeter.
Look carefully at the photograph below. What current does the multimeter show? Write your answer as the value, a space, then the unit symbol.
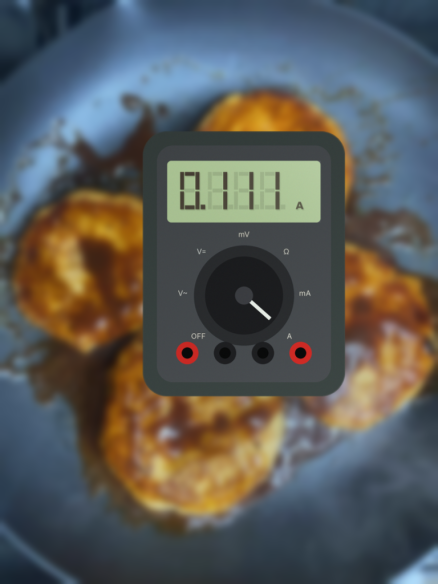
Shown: 0.111 A
